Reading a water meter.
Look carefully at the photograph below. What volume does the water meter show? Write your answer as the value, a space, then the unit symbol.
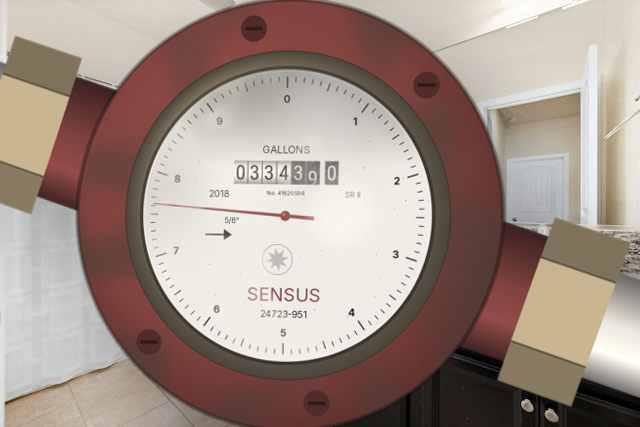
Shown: 334387.6 gal
